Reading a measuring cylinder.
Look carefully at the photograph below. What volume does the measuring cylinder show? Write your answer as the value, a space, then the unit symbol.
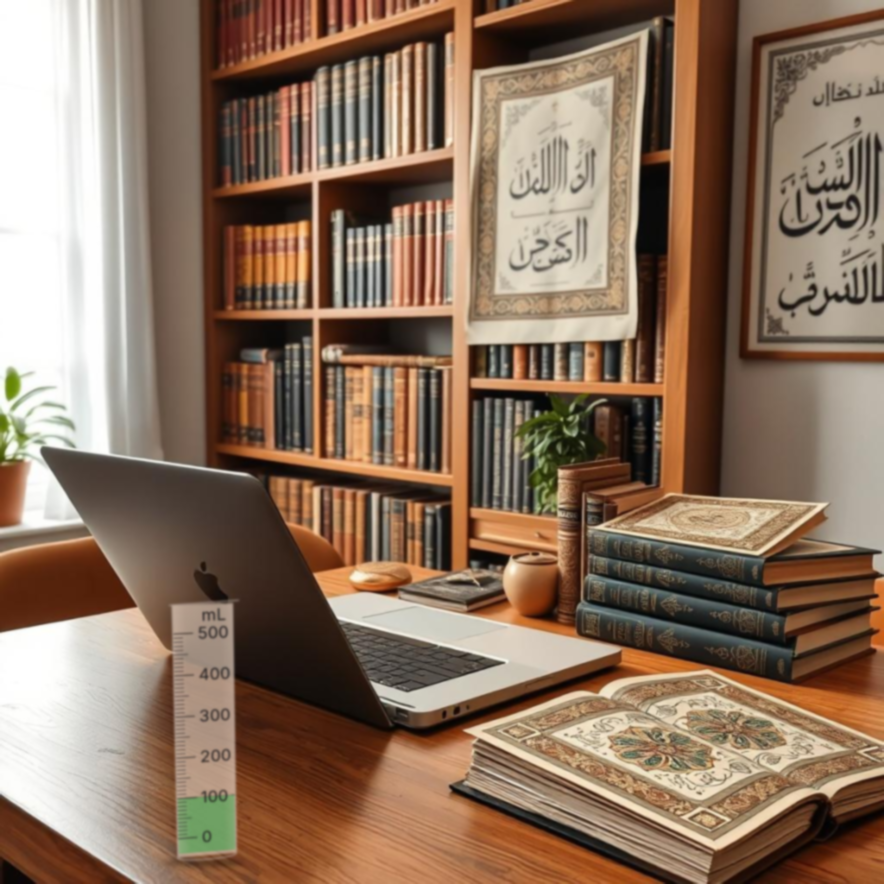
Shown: 100 mL
